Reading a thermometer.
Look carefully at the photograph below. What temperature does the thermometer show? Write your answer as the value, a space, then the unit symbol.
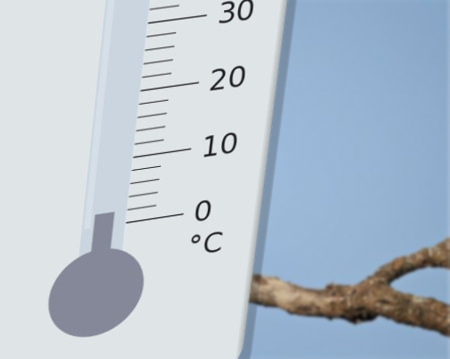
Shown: 2 °C
